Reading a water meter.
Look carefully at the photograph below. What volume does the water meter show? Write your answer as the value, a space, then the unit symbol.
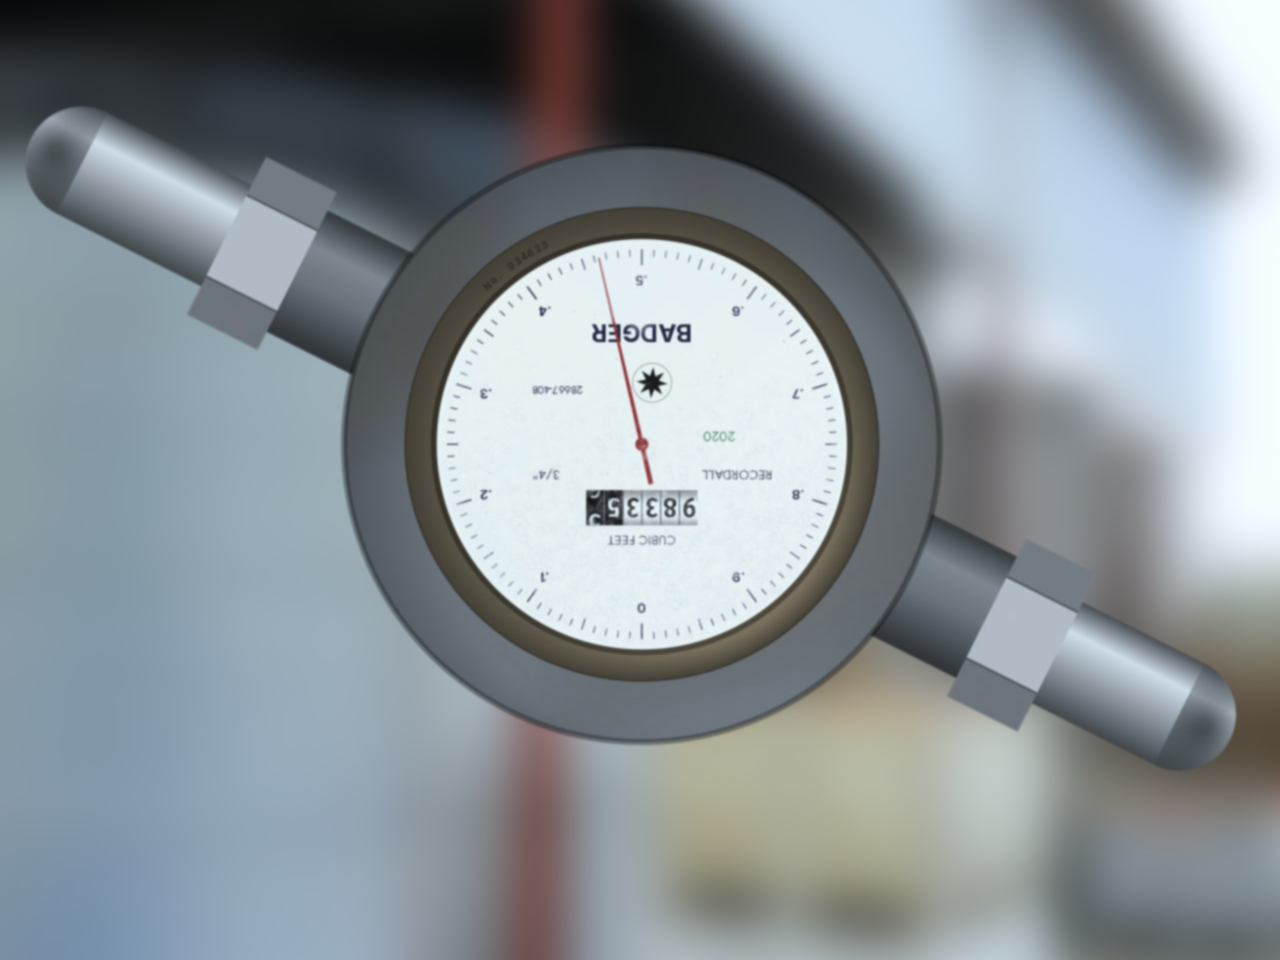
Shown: 983355.46 ft³
